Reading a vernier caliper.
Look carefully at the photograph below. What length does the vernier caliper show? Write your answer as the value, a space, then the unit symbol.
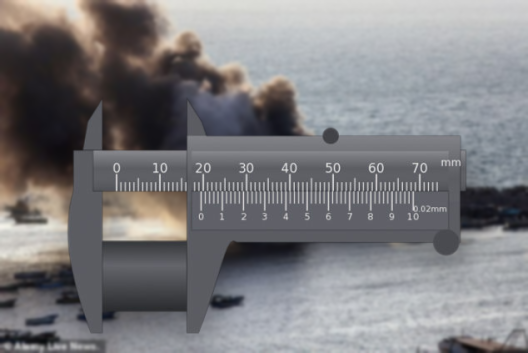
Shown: 19.5 mm
